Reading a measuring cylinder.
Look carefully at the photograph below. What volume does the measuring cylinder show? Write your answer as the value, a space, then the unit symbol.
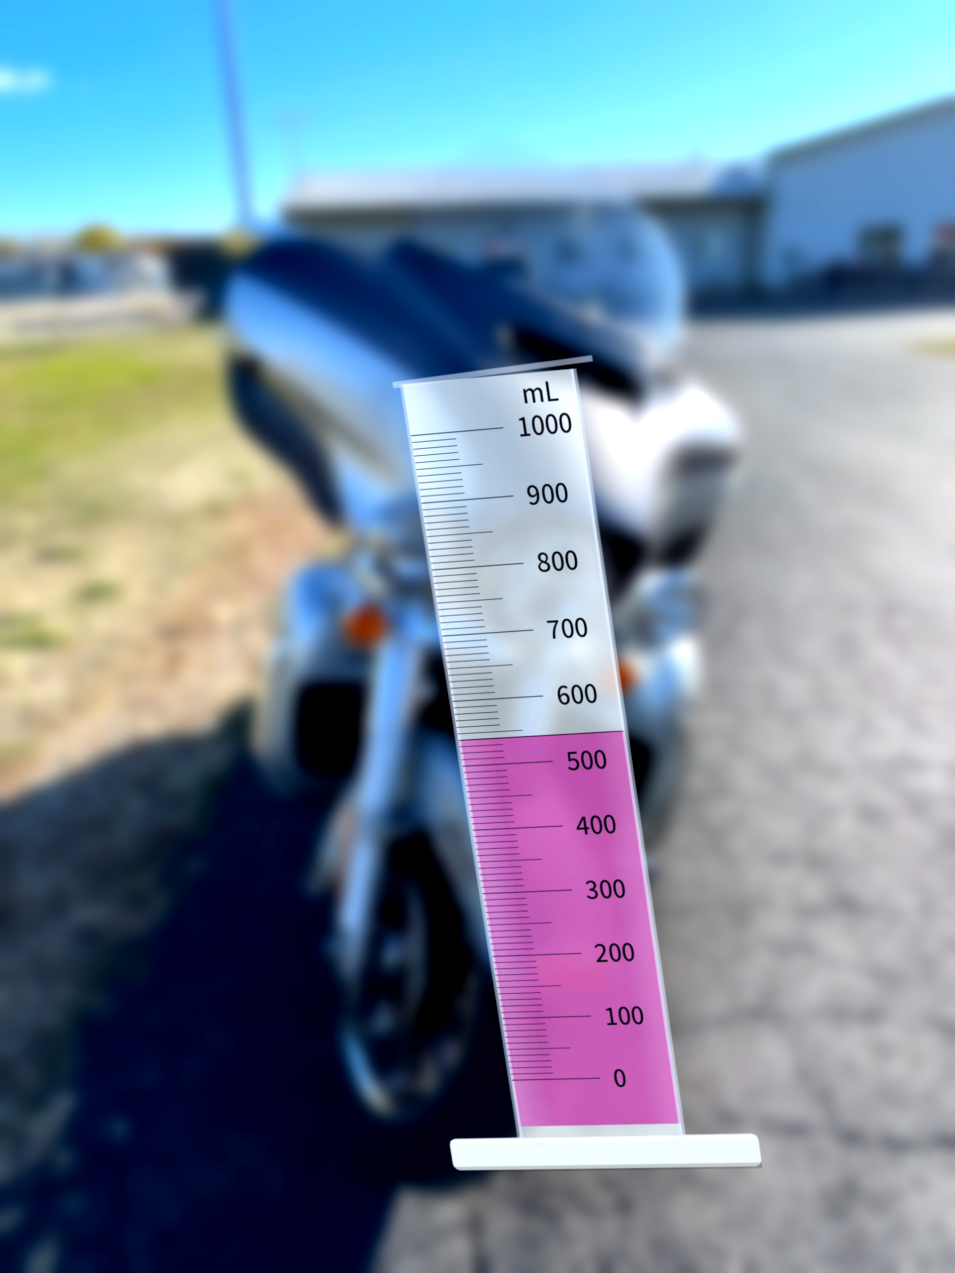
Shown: 540 mL
